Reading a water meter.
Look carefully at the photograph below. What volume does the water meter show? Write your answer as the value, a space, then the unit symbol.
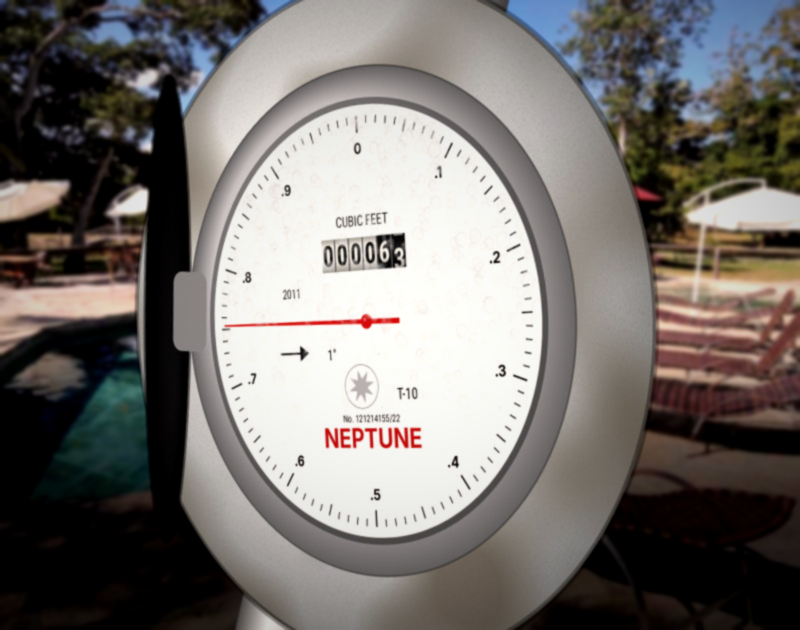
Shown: 62.75 ft³
